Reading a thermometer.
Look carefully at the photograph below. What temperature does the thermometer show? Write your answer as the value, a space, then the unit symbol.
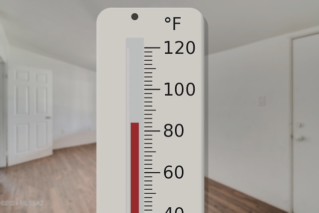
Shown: 84 °F
